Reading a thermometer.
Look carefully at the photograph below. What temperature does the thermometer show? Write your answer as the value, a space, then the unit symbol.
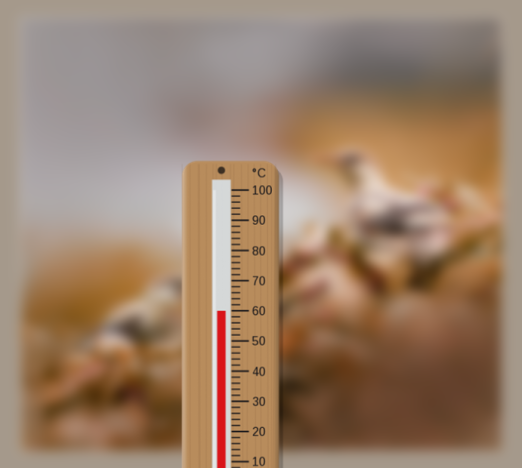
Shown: 60 °C
